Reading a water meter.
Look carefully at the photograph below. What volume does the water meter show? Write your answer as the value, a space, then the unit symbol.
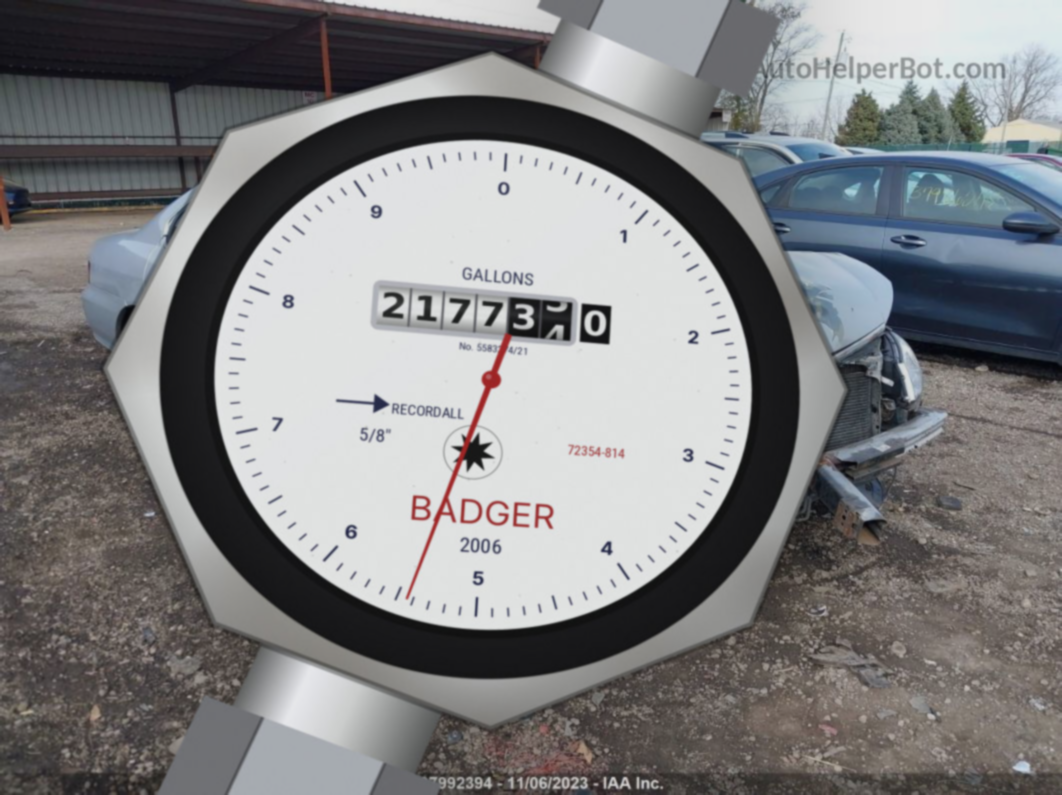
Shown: 2177335.4 gal
